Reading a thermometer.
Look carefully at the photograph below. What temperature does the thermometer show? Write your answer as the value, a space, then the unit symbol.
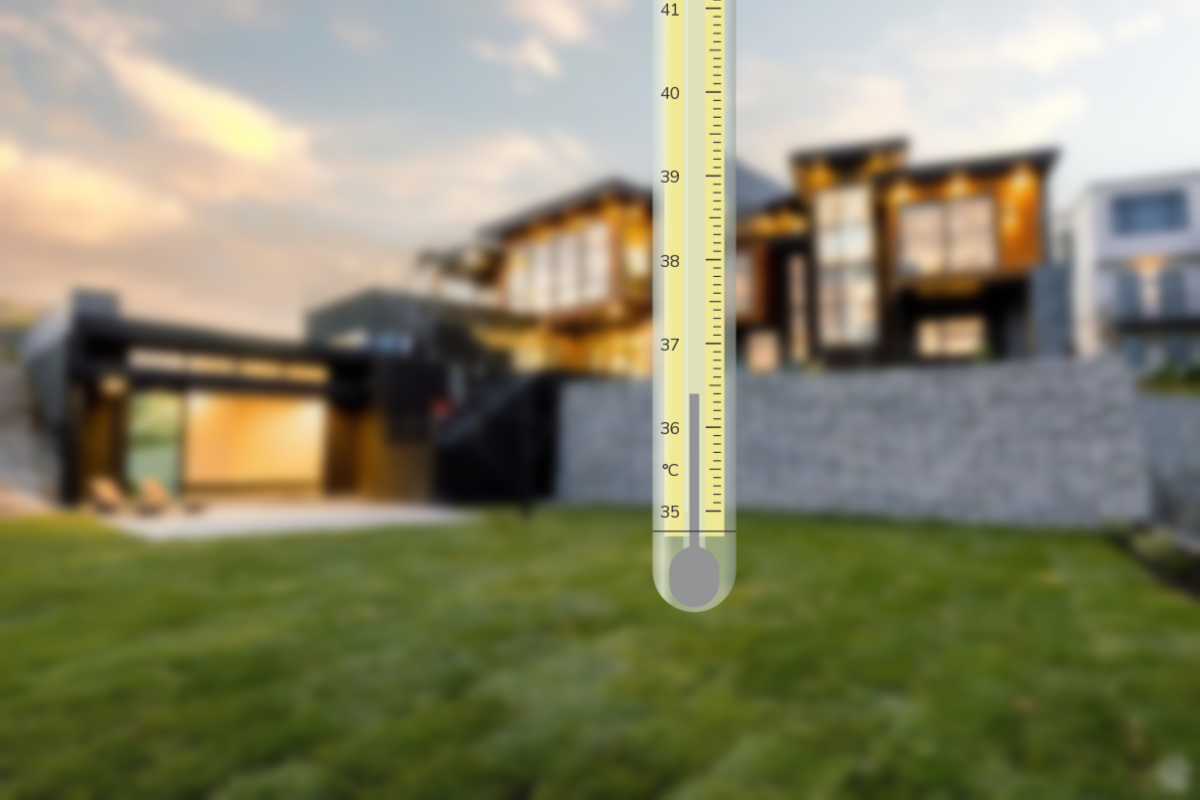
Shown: 36.4 °C
